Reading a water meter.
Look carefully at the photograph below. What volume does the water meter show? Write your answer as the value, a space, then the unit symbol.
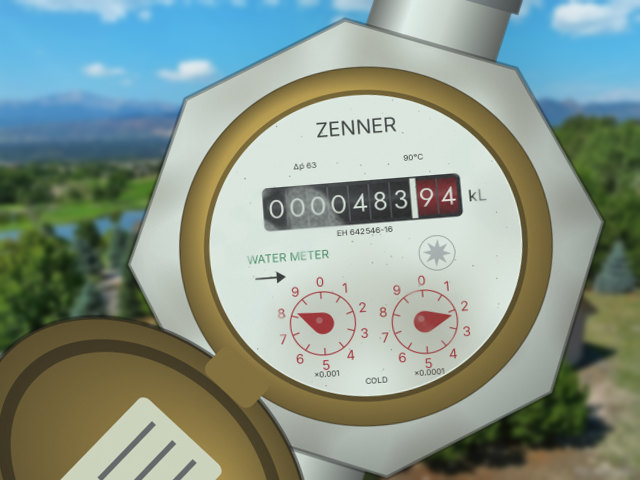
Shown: 483.9482 kL
